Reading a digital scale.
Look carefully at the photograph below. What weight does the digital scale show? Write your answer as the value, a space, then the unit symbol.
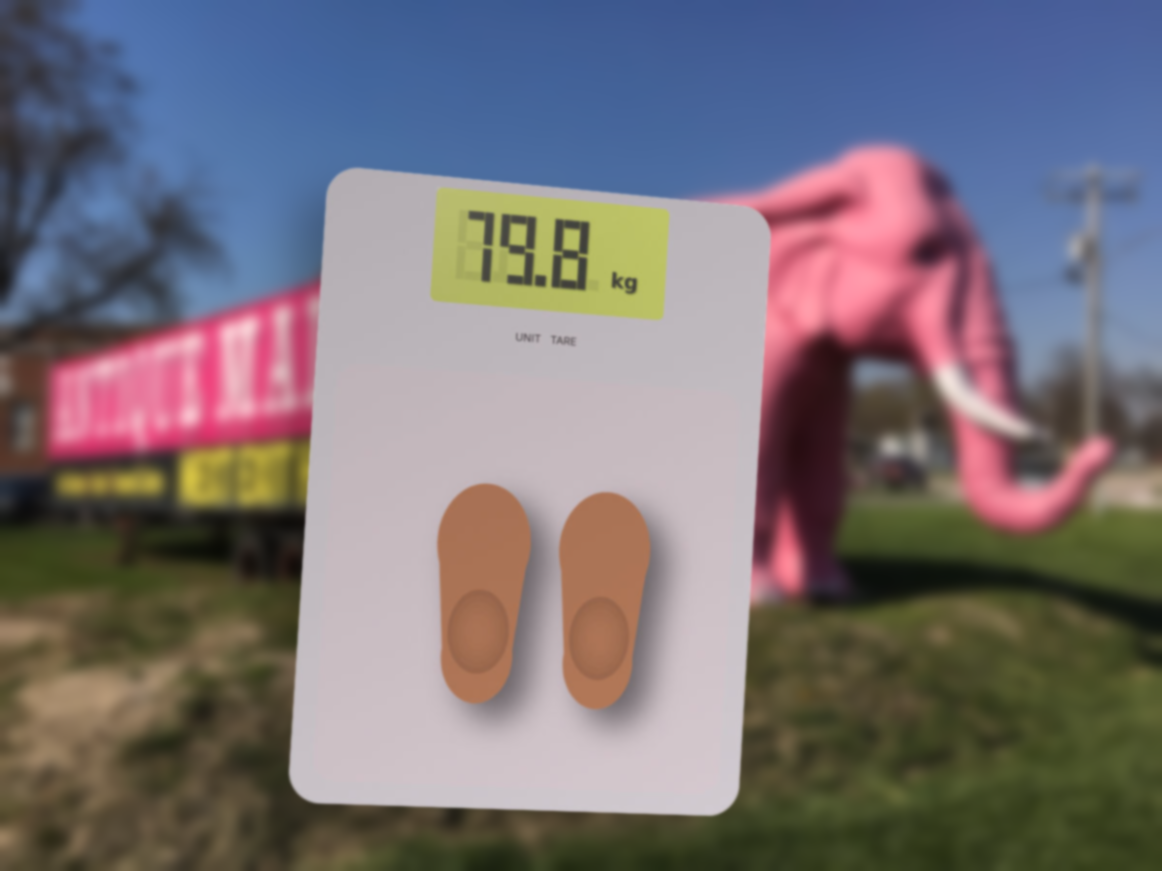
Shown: 79.8 kg
